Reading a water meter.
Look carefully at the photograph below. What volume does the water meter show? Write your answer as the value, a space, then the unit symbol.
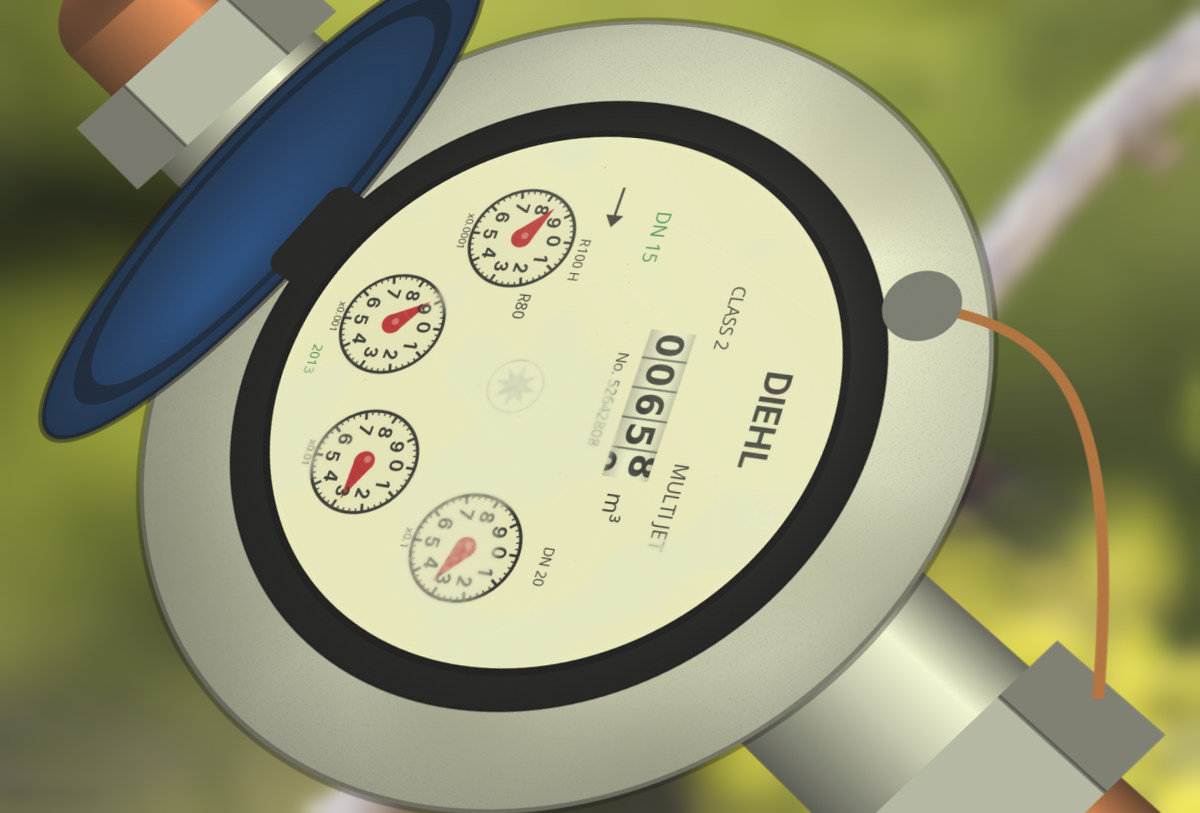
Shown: 658.3288 m³
